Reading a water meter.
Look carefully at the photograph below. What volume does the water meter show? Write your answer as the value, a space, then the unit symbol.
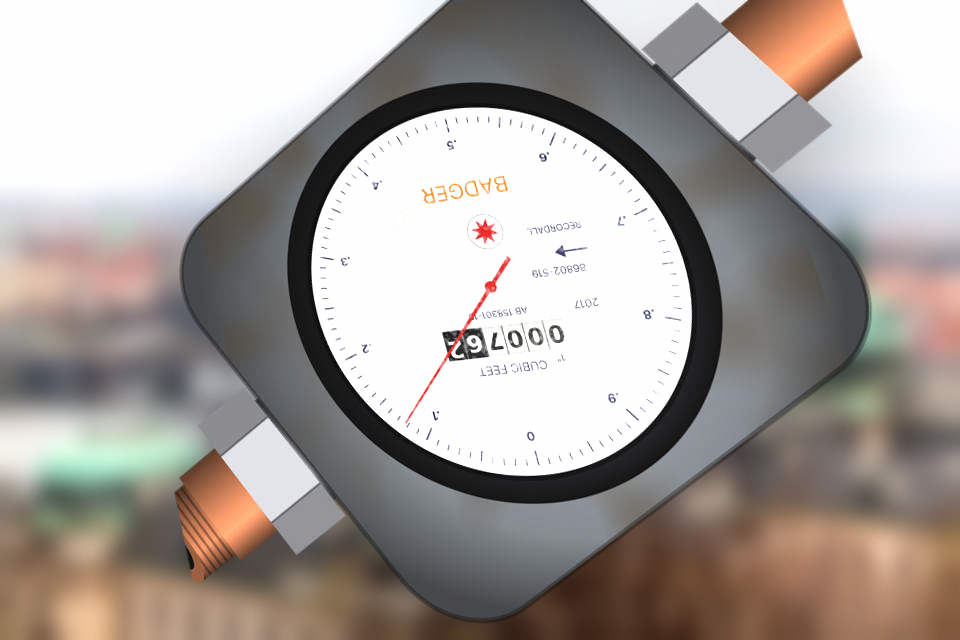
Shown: 762.12 ft³
